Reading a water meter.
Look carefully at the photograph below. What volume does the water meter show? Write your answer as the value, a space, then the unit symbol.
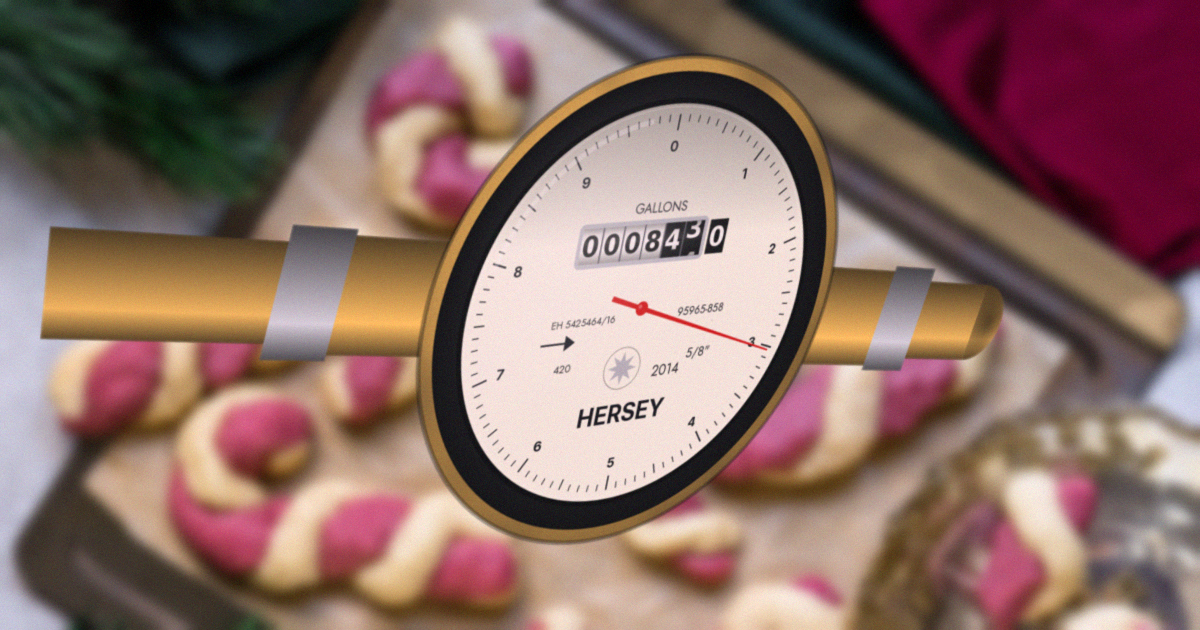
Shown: 8433.0 gal
